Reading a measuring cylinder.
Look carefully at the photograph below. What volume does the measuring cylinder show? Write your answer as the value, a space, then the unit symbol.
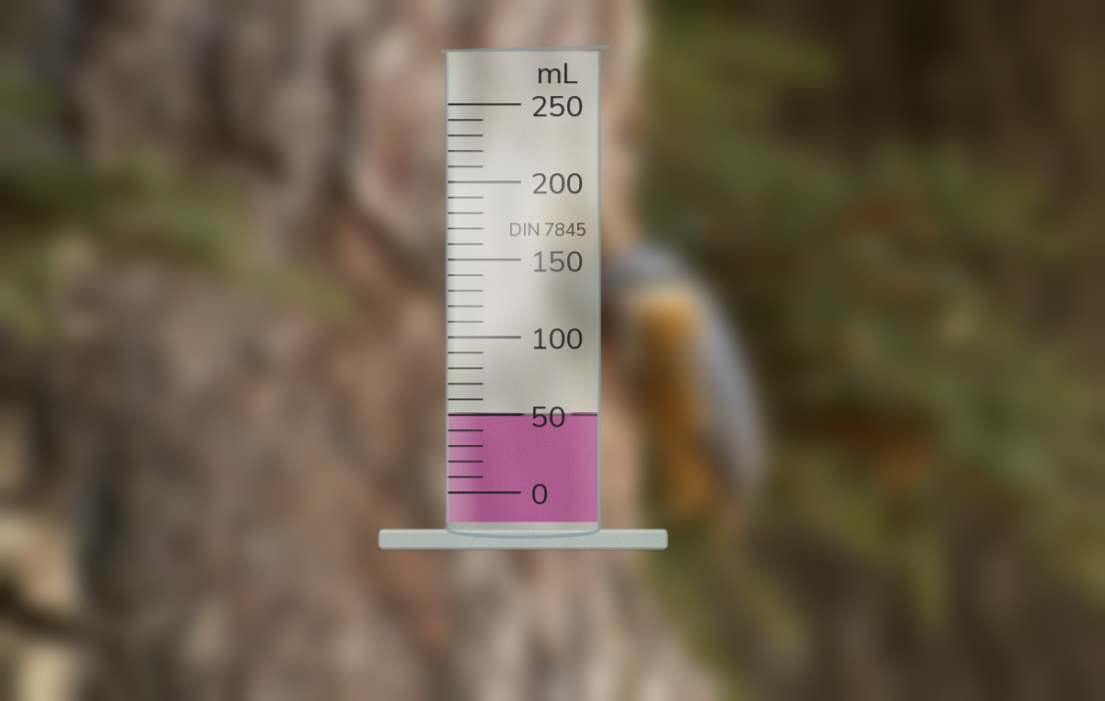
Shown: 50 mL
